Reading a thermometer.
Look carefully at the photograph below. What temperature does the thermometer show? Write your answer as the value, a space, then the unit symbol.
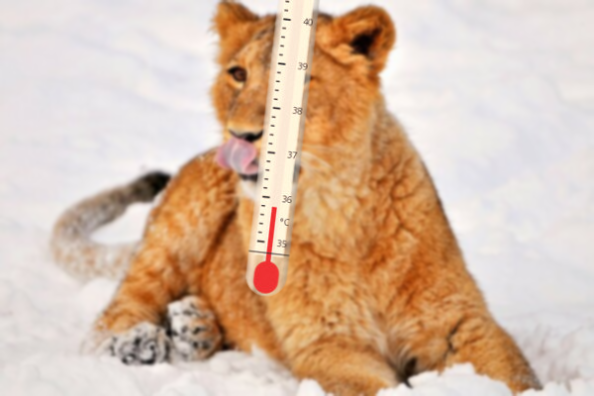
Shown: 35.8 °C
